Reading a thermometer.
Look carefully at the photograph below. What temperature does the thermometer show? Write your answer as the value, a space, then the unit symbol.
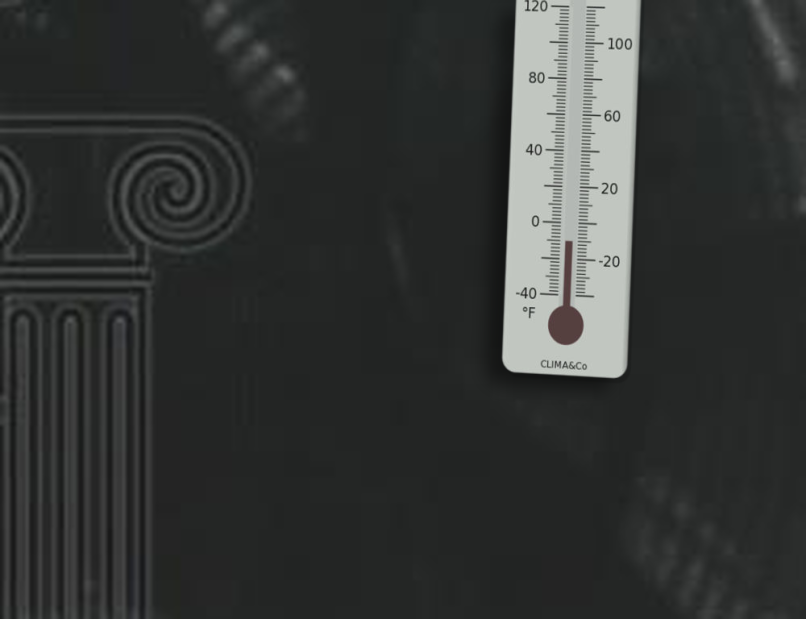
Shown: -10 °F
